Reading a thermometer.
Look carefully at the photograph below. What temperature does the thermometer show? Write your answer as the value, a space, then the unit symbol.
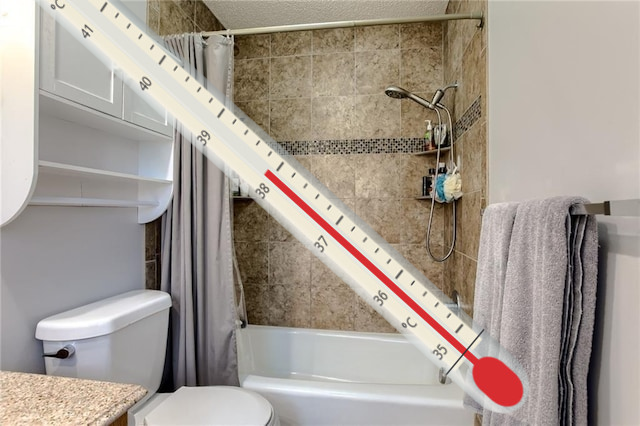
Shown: 38.1 °C
